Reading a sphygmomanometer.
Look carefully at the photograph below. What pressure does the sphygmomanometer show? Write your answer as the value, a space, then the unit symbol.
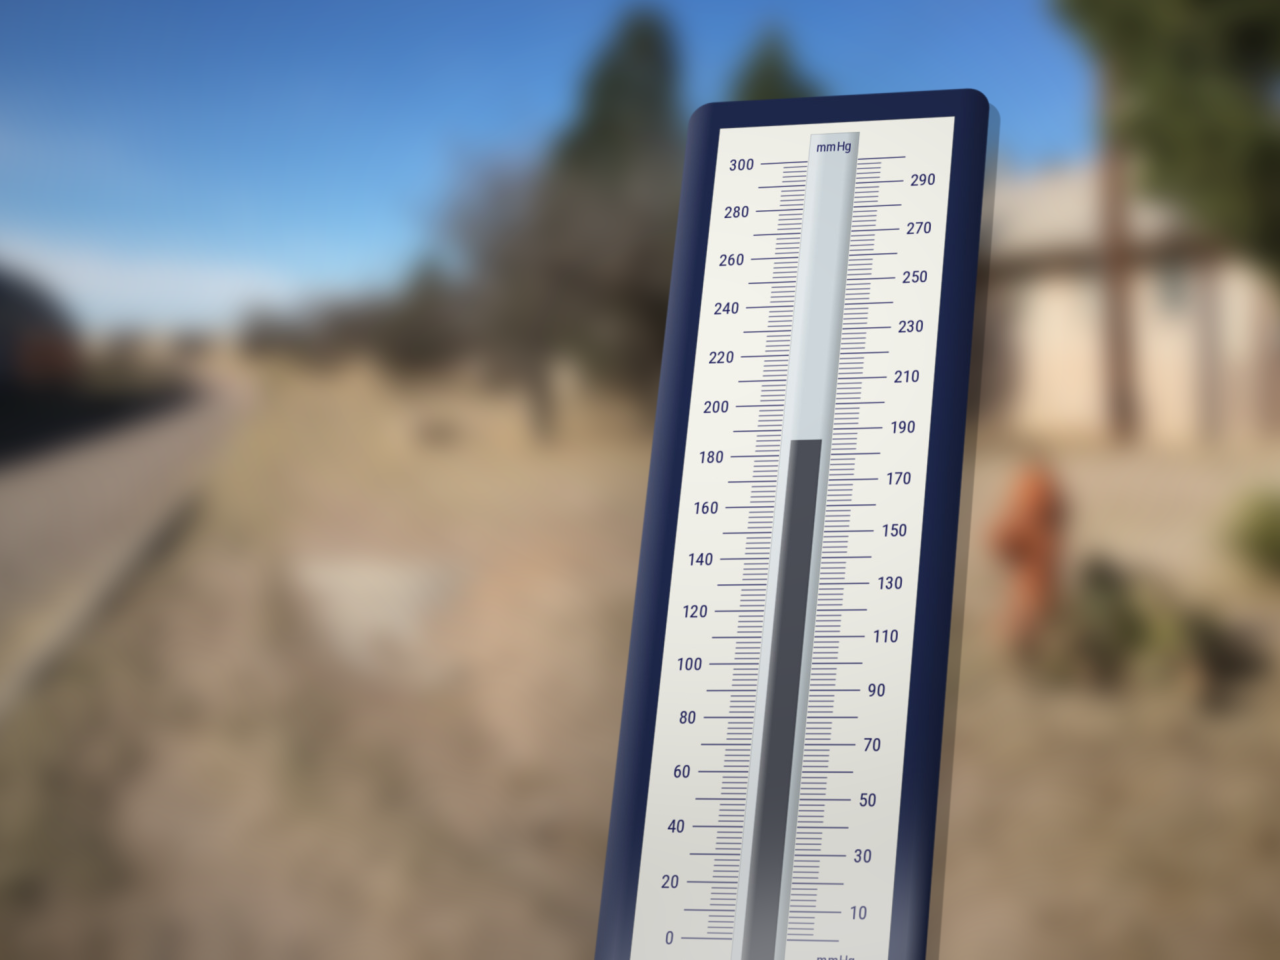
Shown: 186 mmHg
